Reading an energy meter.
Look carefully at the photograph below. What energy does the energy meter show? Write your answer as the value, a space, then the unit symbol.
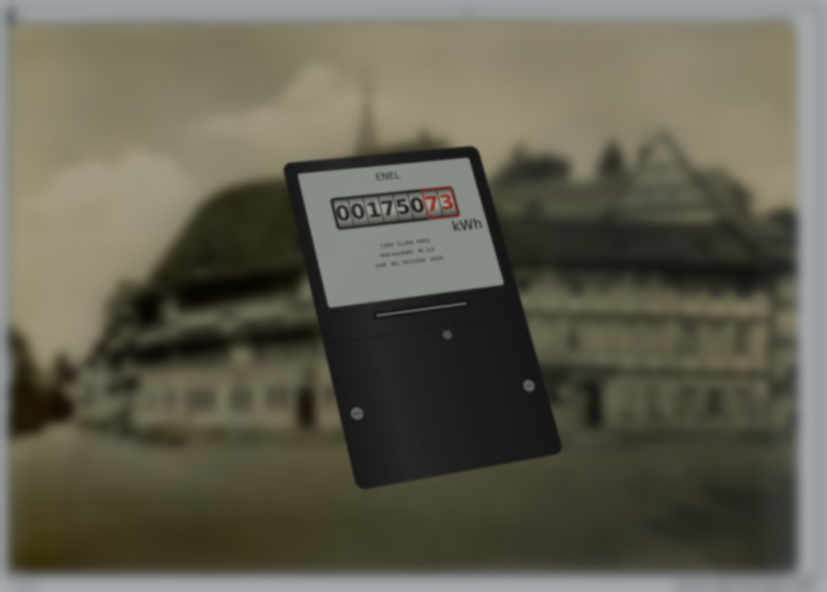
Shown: 1750.73 kWh
